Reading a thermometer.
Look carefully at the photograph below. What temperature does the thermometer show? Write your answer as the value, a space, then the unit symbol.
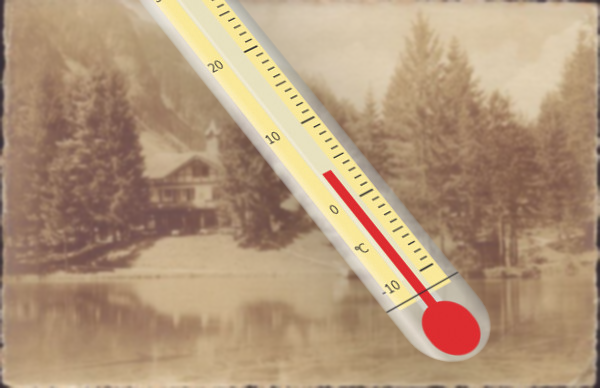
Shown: 4 °C
